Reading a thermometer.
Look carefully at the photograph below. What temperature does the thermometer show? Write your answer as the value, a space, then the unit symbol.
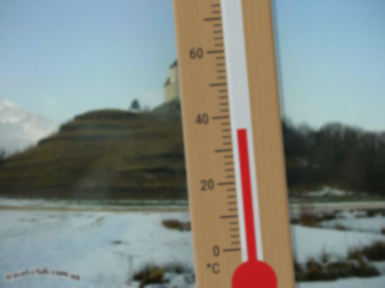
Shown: 36 °C
